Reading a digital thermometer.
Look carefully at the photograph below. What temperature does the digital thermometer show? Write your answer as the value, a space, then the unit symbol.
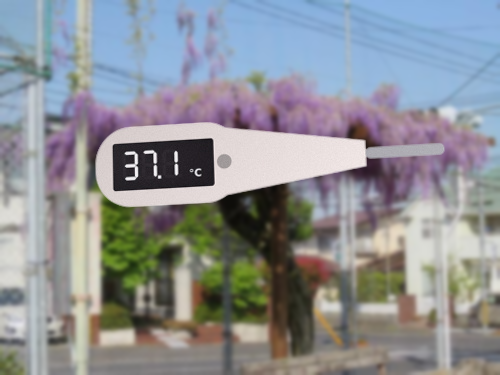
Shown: 37.1 °C
